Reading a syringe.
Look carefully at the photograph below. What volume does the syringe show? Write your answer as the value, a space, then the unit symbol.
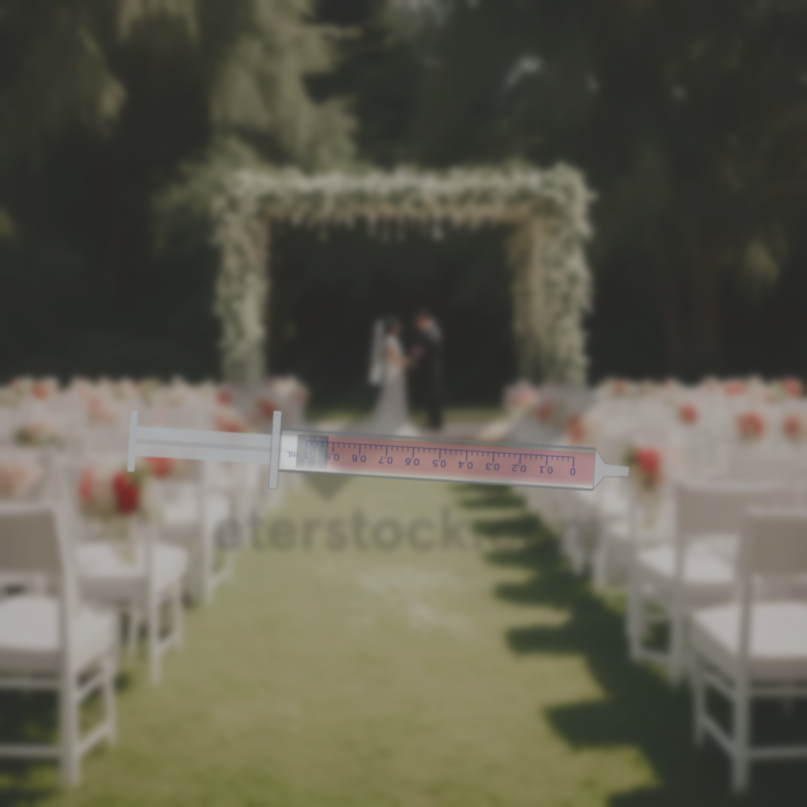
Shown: 0.92 mL
